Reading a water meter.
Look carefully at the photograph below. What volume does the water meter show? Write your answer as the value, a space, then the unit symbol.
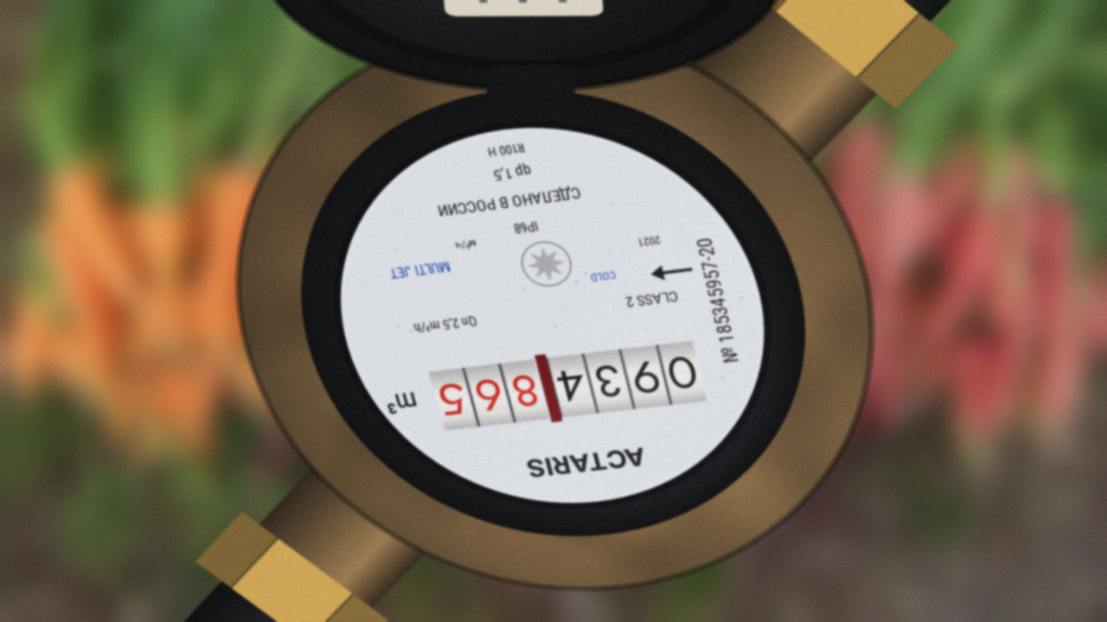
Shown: 934.865 m³
